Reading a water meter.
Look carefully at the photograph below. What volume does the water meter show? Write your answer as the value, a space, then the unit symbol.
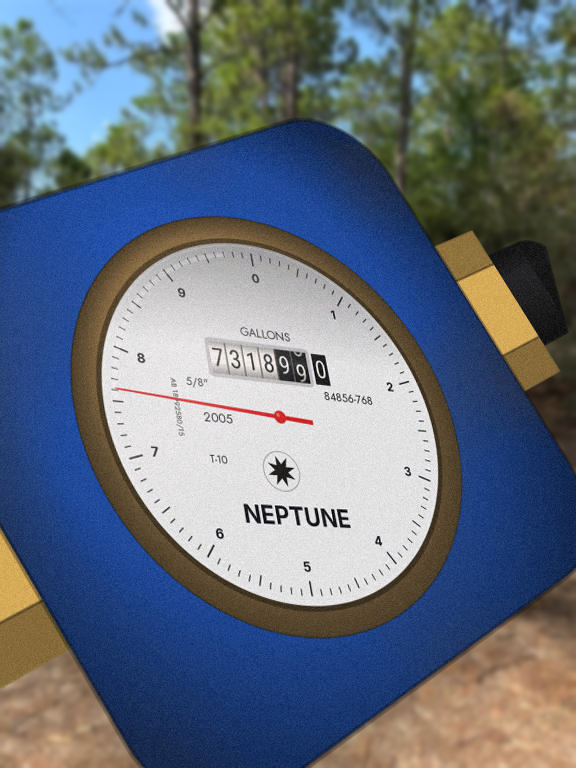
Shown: 7318987.6 gal
